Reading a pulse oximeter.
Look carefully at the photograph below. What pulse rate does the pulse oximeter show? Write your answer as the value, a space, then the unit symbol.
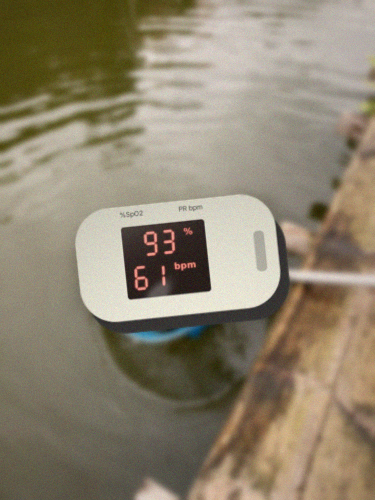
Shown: 61 bpm
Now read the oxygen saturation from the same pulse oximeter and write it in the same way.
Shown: 93 %
